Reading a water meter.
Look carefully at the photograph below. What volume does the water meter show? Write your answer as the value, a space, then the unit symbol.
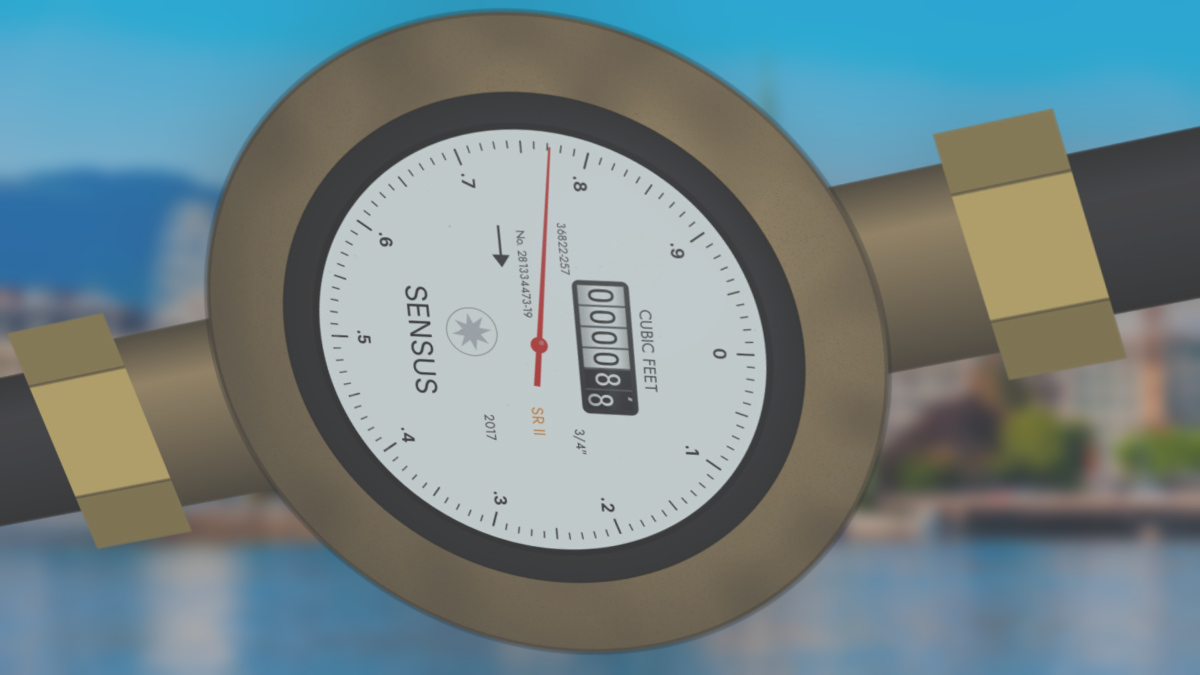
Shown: 87.77 ft³
